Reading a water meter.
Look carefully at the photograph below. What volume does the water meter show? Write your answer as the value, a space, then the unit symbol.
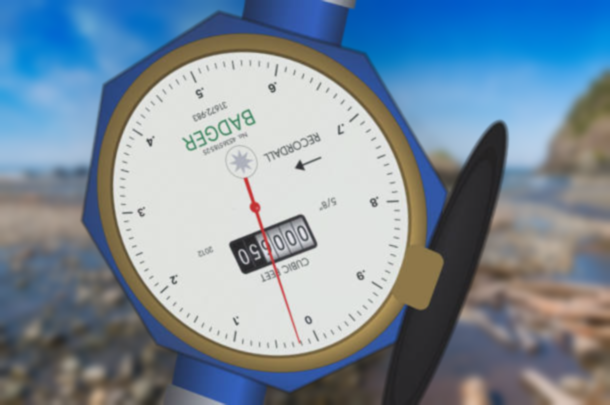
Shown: 650.02 ft³
